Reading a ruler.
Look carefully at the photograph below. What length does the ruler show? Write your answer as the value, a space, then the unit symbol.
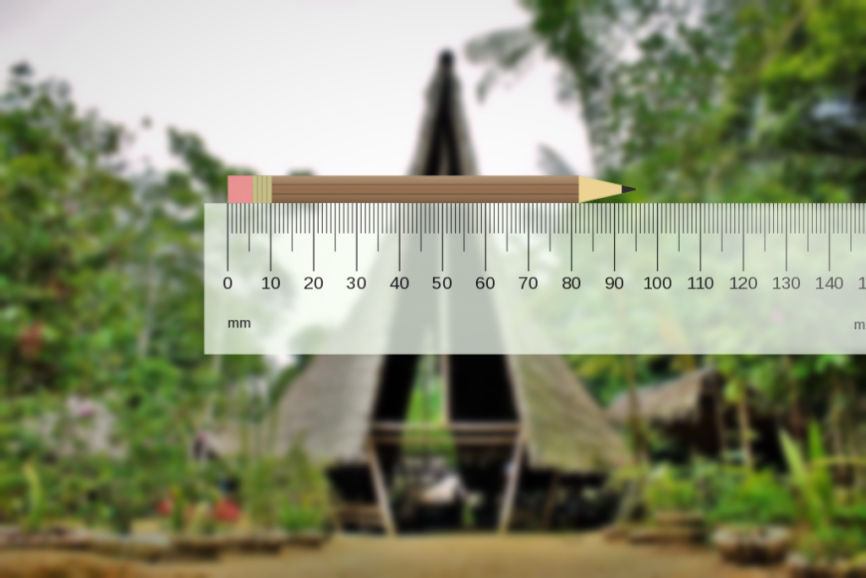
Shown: 95 mm
